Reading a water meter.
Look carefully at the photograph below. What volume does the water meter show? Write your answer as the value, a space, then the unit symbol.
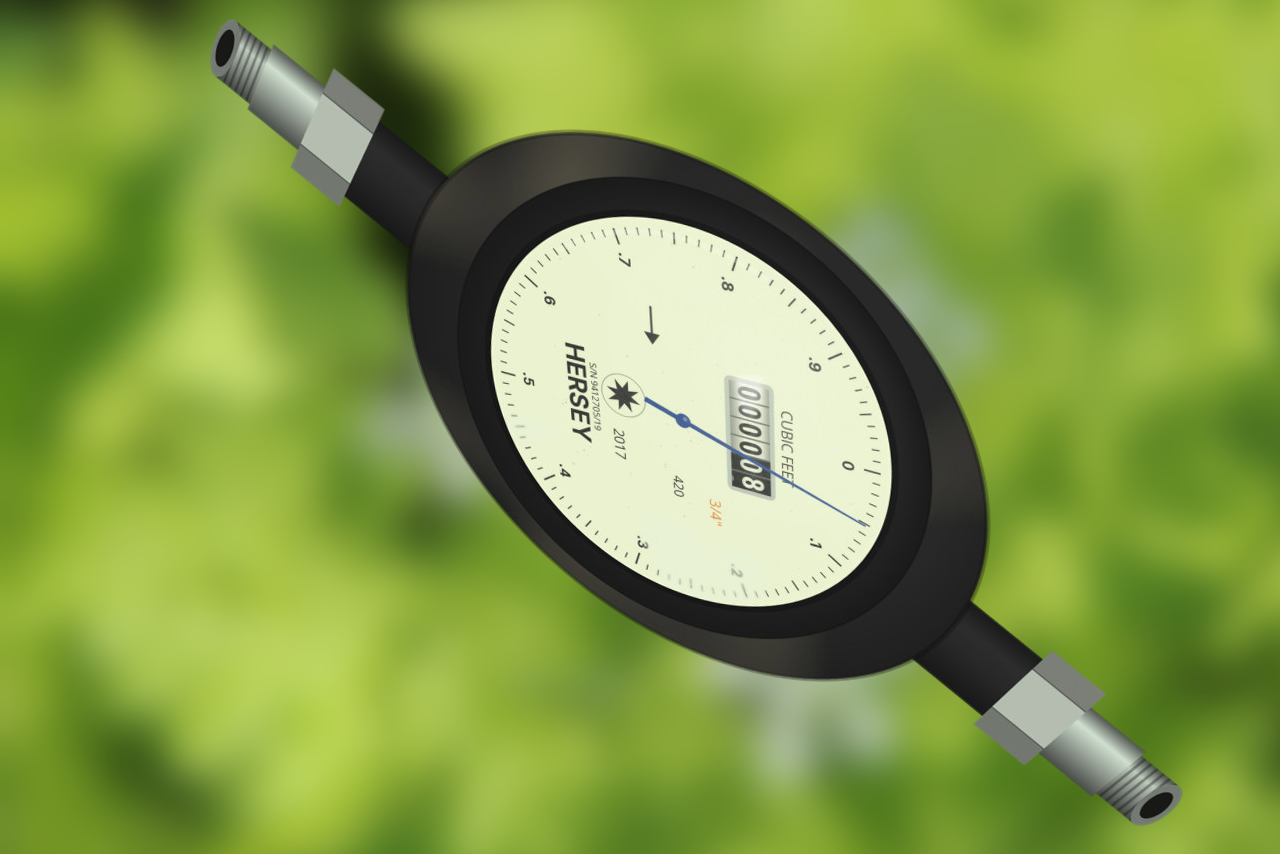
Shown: 8.05 ft³
